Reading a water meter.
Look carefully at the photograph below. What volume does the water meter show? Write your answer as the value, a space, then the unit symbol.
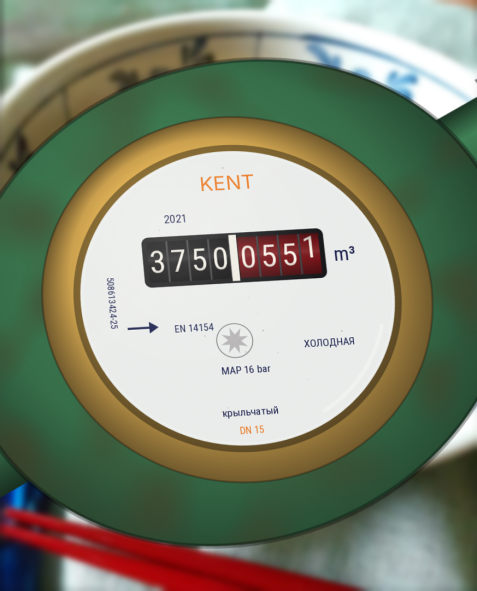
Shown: 3750.0551 m³
